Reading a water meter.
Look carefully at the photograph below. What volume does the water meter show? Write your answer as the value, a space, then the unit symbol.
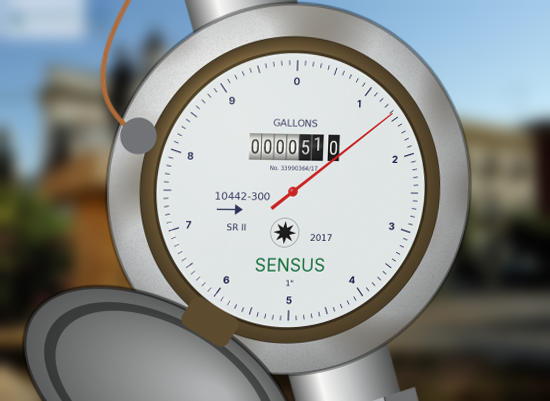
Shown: 511.4 gal
